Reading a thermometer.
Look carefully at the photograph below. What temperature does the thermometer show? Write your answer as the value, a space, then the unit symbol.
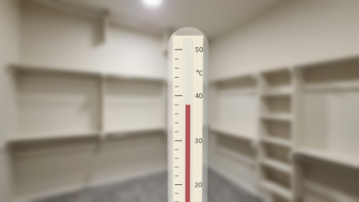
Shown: 38 °C
